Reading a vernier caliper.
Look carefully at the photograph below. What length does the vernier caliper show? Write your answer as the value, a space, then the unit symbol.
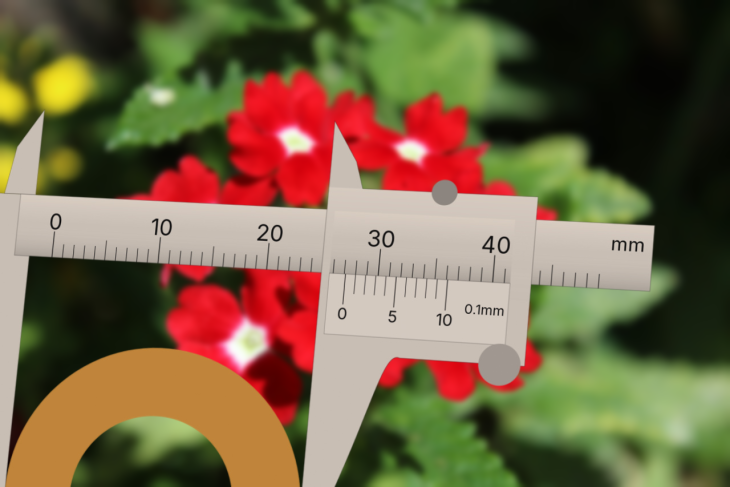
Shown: 27.1 mm
